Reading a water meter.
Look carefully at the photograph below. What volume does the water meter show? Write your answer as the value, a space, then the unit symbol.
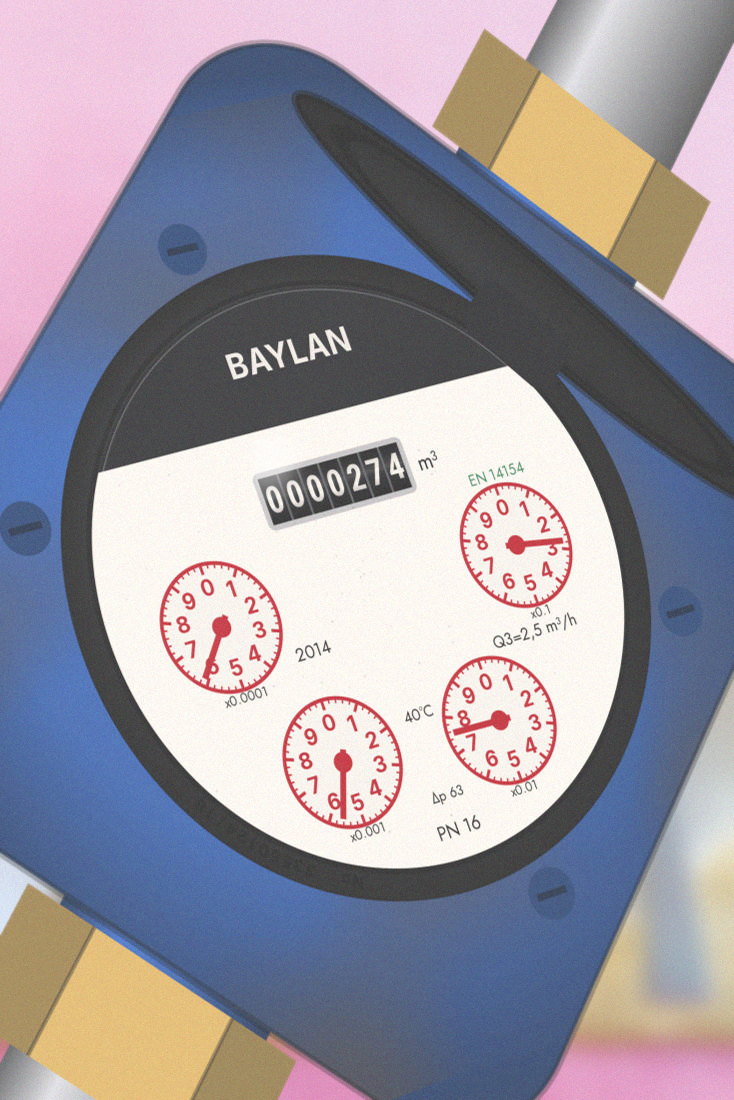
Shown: 274.2756 m³
